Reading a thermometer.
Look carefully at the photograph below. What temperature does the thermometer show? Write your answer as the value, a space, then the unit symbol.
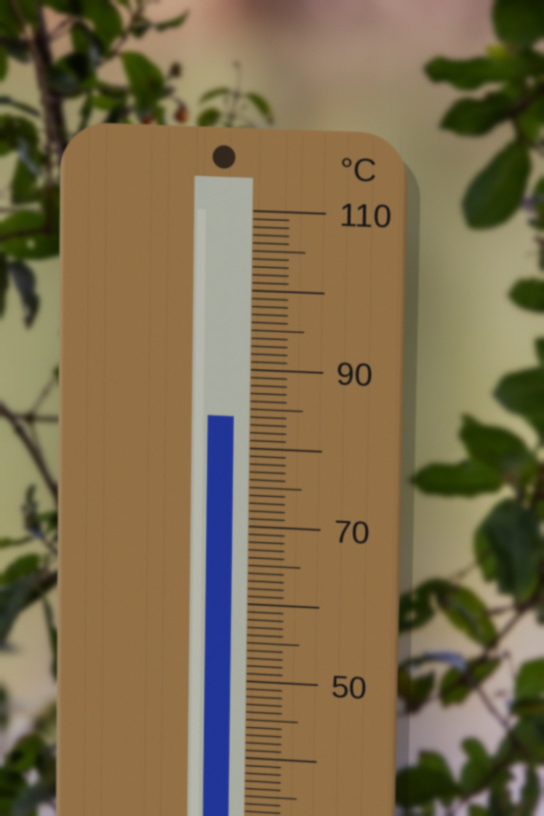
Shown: 84 °C
